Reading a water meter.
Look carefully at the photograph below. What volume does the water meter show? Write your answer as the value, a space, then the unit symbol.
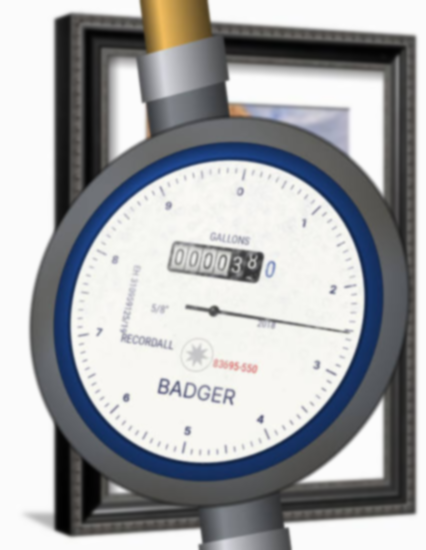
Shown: 382.5 gal
